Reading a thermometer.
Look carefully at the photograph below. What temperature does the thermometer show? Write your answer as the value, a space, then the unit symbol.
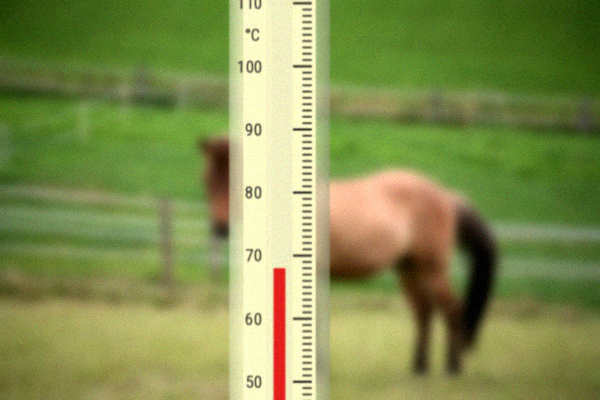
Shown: 68 °C
